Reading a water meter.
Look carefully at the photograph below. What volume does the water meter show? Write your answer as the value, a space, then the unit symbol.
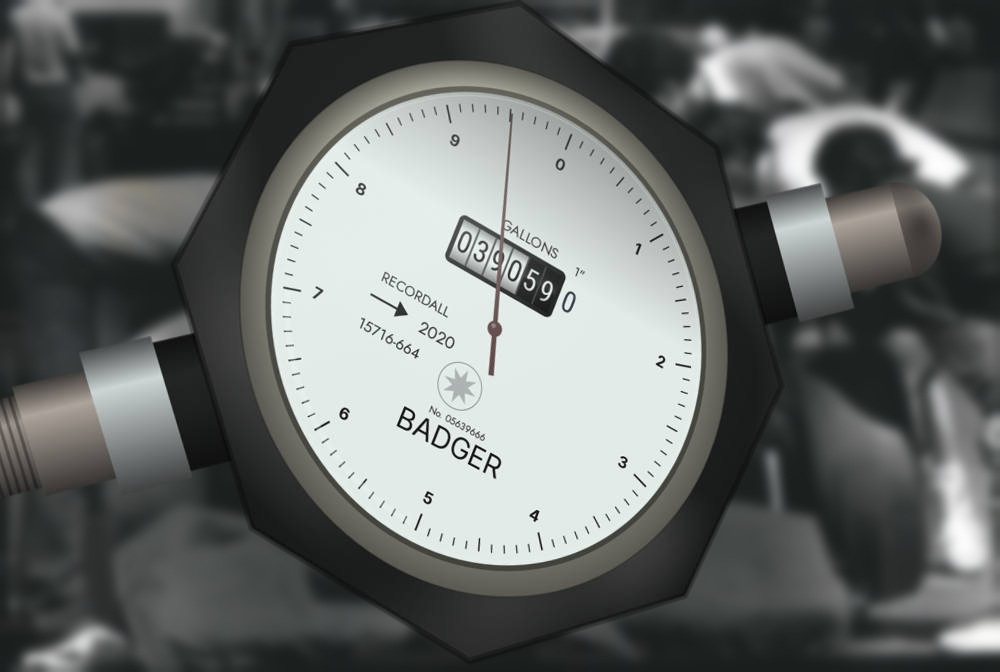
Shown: 390589.5 gal
